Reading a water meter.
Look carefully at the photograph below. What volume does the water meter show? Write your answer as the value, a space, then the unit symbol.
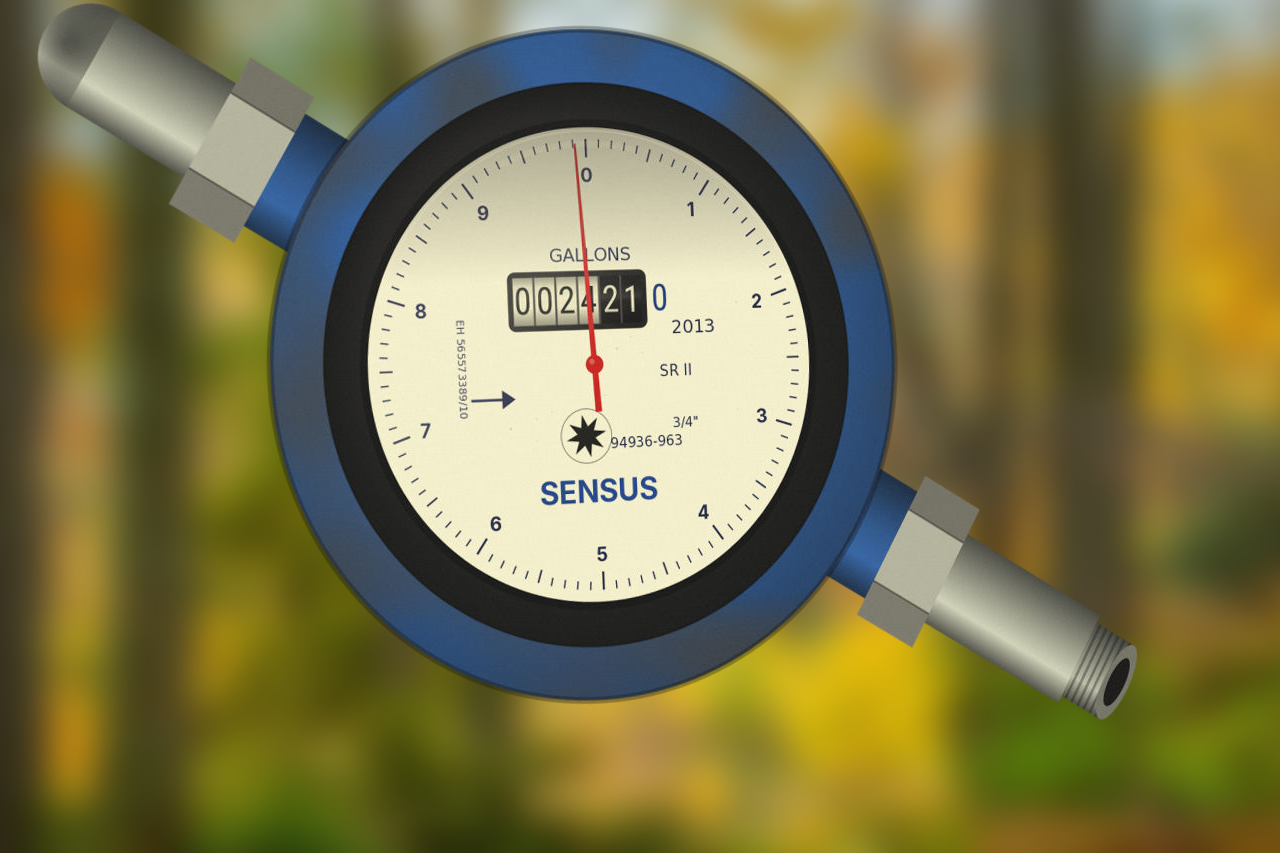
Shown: 24209.9 gal
